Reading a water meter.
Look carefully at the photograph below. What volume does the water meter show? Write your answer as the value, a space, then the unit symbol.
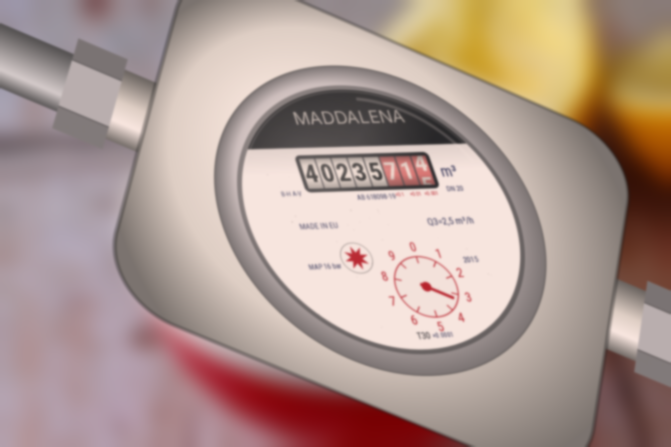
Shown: 40235.7143 m³
